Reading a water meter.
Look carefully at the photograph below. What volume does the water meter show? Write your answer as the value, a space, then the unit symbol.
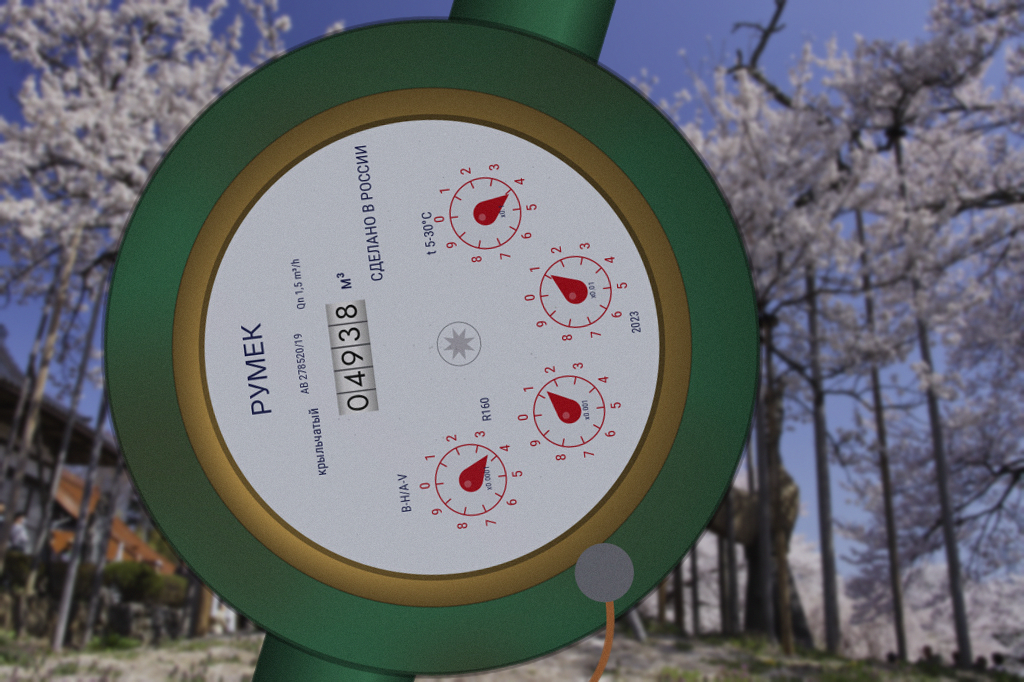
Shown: 4938.4113 m³
